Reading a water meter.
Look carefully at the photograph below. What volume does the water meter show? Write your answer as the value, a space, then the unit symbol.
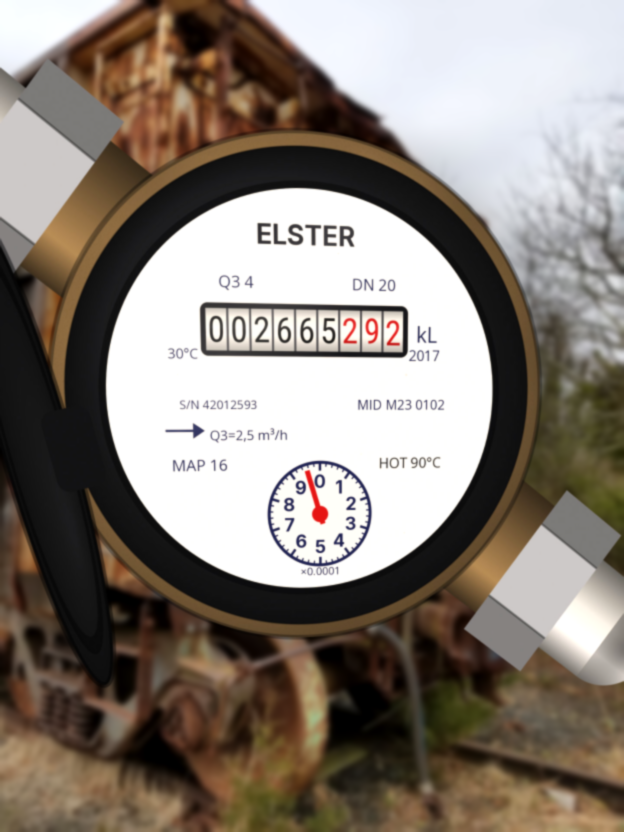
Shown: 2665.2919 kL
